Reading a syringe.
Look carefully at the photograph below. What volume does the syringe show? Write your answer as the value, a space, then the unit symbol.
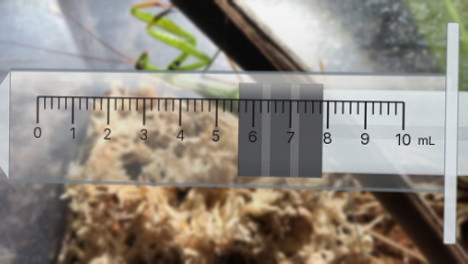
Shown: 5.6 mL
